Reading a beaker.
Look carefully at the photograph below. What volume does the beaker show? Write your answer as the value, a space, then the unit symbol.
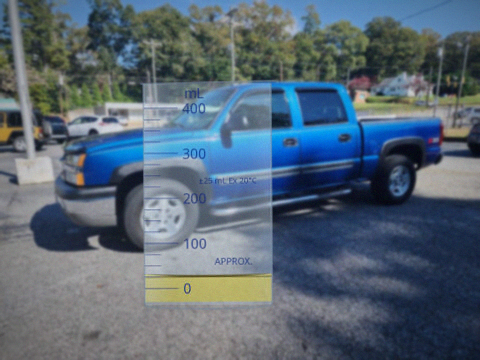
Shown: 25 mL
